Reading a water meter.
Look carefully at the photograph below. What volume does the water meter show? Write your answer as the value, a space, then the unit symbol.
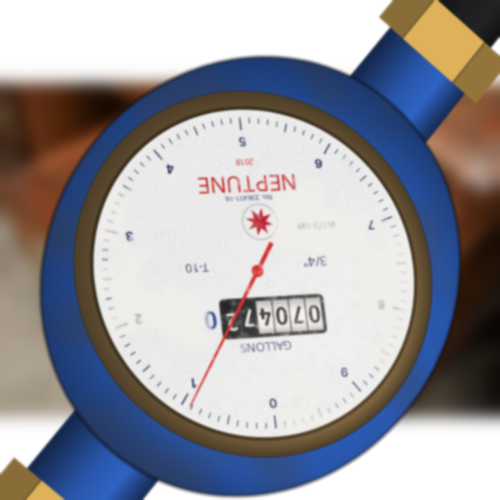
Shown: 704720.9 gal
